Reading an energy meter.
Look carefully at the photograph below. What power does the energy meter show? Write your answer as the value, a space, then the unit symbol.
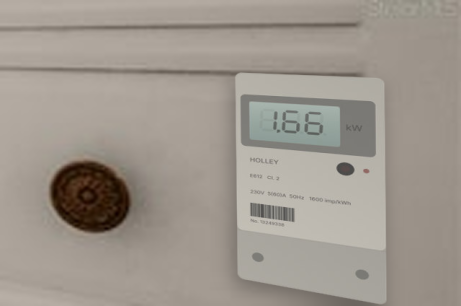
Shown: 1.66 kW
